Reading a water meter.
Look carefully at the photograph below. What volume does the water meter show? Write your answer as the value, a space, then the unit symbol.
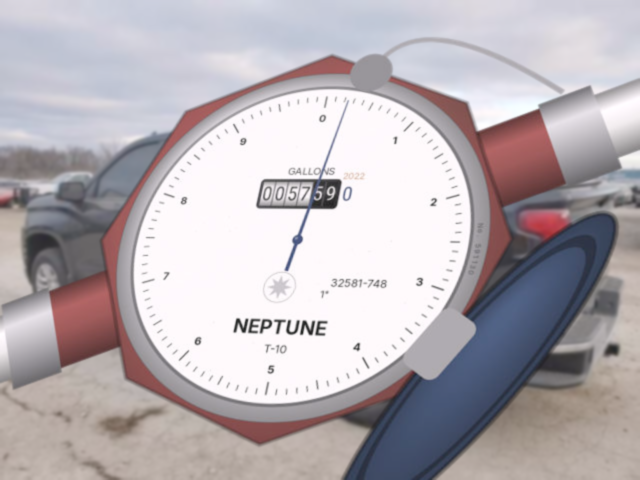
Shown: 57590.2 gal
